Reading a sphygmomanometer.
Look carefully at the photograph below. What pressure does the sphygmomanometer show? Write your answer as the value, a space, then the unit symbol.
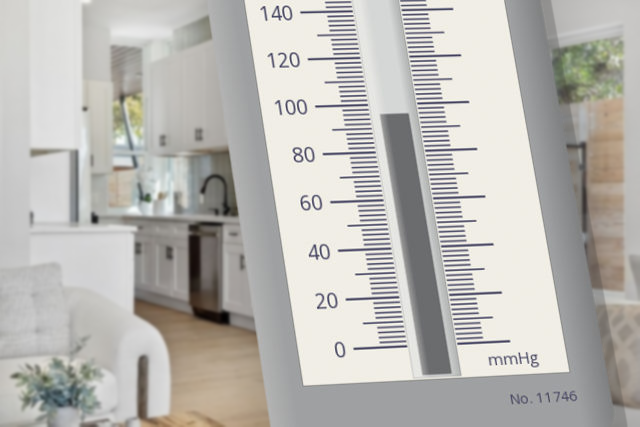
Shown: 96 mmHg
